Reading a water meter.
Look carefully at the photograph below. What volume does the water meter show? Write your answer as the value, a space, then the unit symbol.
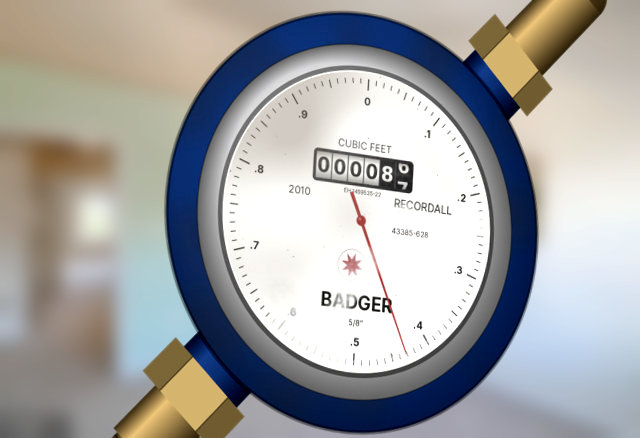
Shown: 86.43 ft³
